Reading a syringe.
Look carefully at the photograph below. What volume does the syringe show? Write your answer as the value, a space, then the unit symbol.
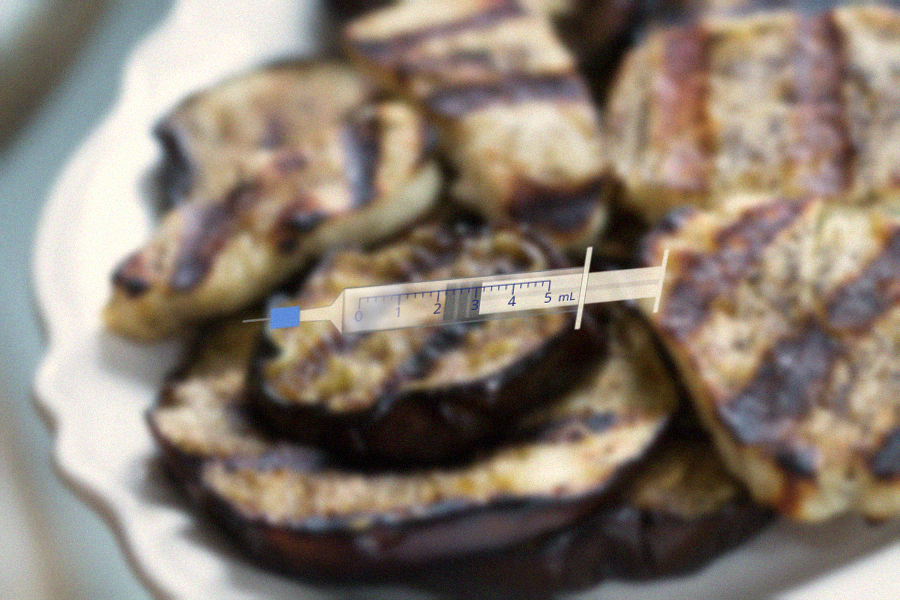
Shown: 2.2 mL
